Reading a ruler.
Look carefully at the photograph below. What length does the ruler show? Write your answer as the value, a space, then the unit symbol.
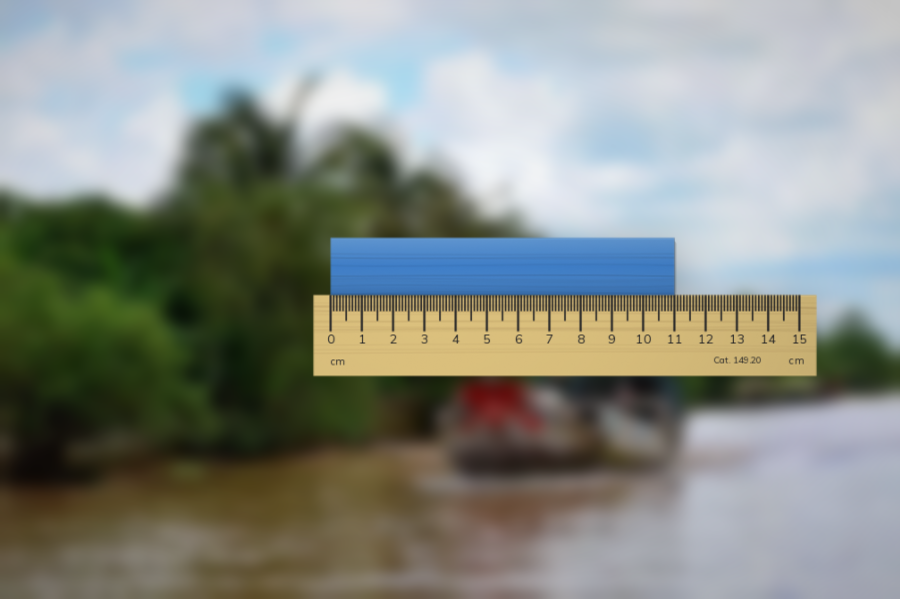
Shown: 11 cm
